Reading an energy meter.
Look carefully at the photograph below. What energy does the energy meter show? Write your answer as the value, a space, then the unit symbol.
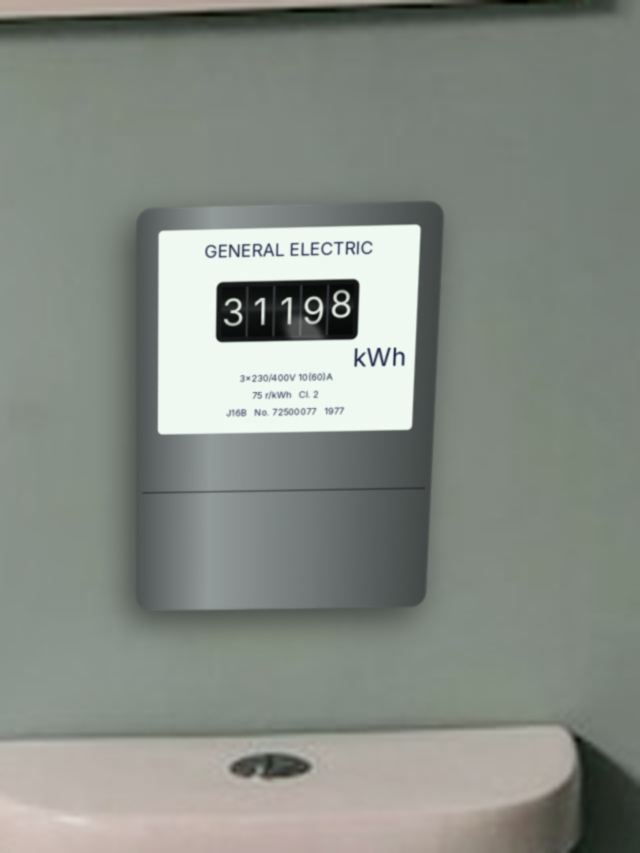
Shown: 31198 kWh
